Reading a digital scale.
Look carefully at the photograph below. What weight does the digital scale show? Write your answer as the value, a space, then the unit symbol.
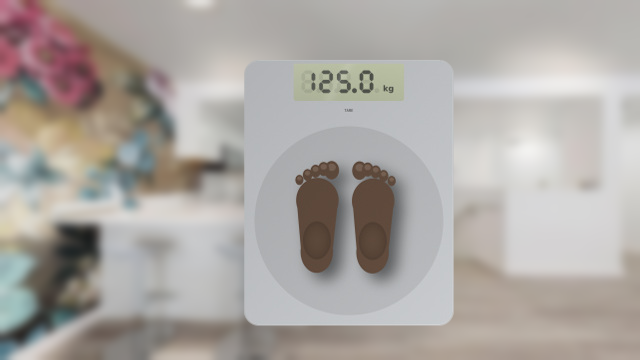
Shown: 125.0 kg
